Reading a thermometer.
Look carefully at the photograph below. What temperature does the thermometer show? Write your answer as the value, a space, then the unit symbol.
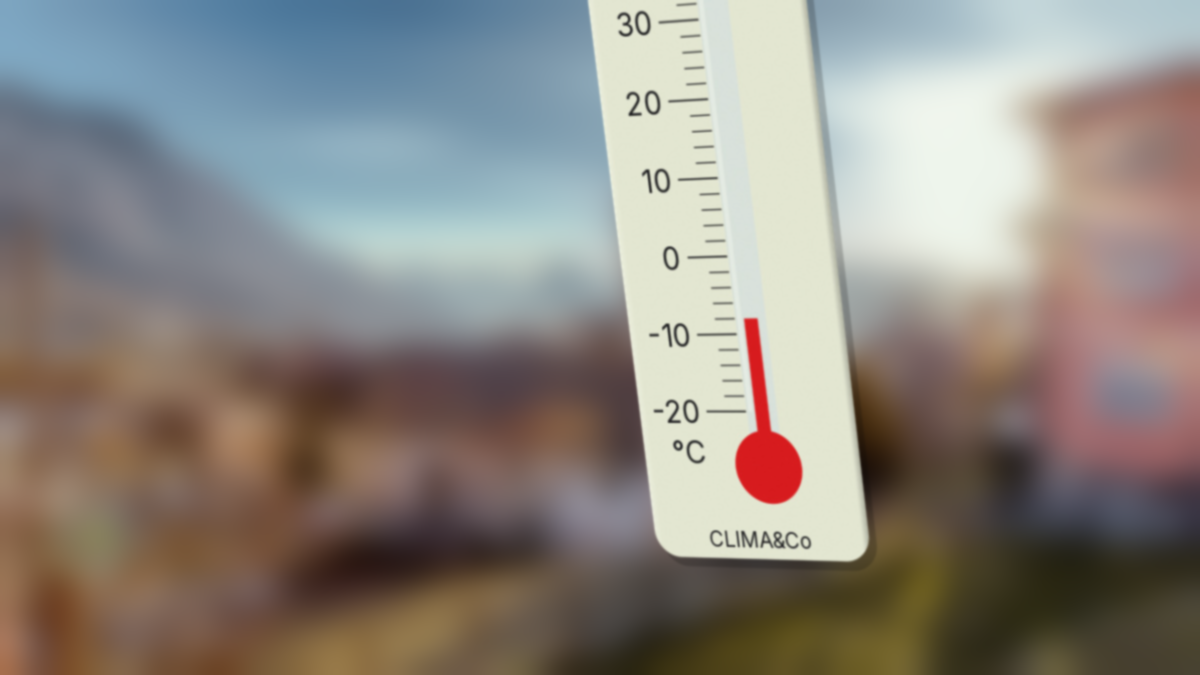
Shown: -8 °C
